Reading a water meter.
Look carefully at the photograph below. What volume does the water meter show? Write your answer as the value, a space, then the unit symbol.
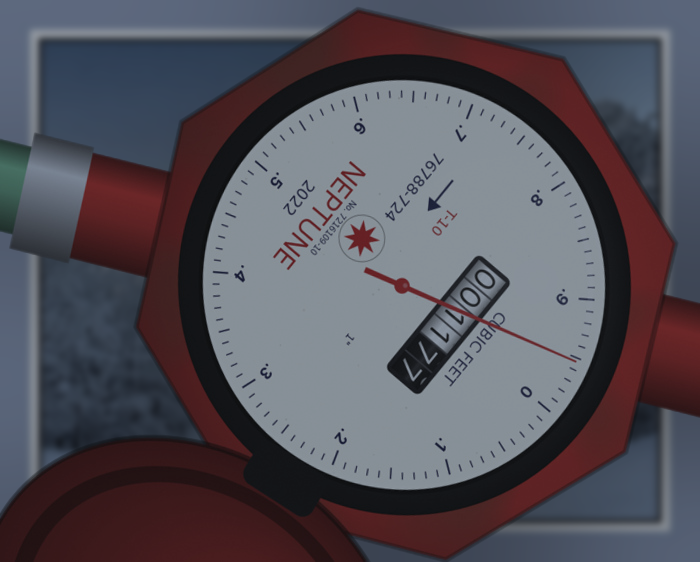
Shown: 1176.95 ft³
